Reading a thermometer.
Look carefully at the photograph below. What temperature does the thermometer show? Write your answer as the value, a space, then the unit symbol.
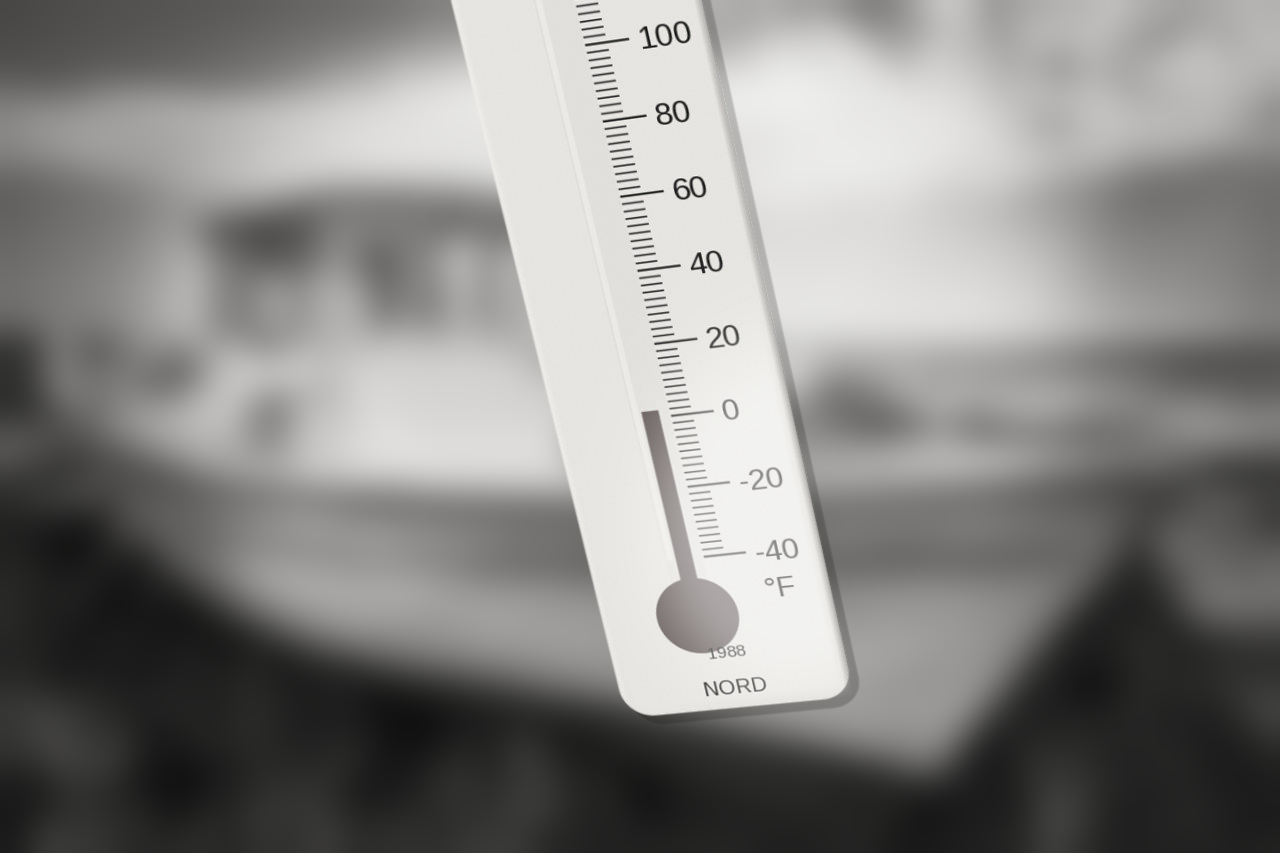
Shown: 2 °F
